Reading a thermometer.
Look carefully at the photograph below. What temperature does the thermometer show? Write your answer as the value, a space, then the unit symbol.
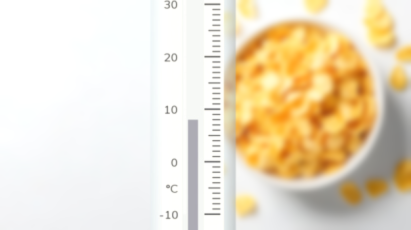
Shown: 8 °C
